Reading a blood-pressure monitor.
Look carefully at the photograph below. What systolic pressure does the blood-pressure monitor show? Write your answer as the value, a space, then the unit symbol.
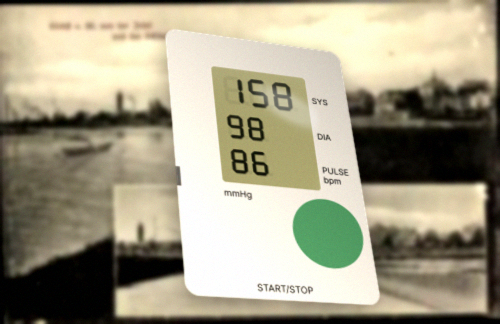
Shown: 158 mmHg
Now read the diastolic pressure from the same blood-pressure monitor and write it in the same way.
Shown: 98 mmHg
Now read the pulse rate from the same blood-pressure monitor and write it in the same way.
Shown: 86 bpm
